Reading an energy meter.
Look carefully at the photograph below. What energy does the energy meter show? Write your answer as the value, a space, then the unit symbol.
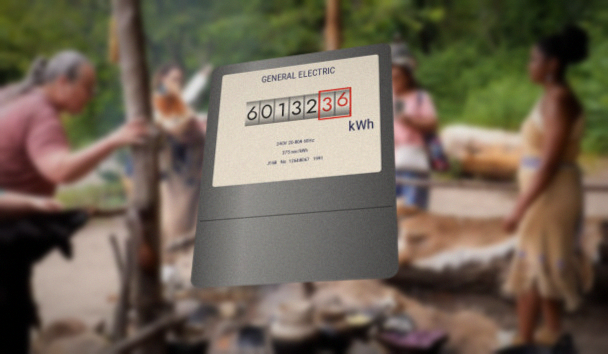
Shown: 60132.36 kWh
